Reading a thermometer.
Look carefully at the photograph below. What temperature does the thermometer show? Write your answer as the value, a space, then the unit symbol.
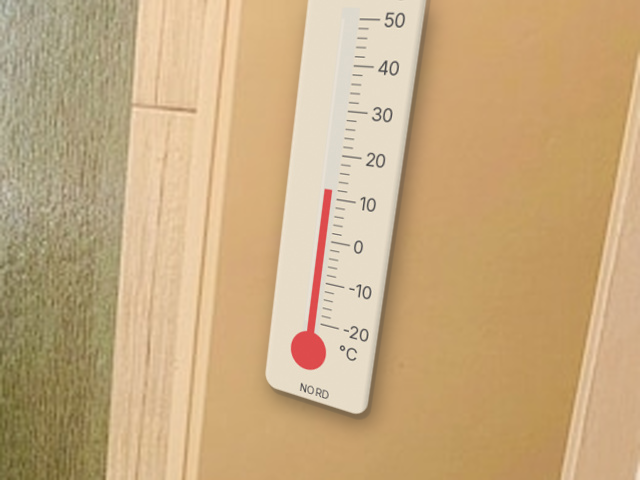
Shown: 12 °C
